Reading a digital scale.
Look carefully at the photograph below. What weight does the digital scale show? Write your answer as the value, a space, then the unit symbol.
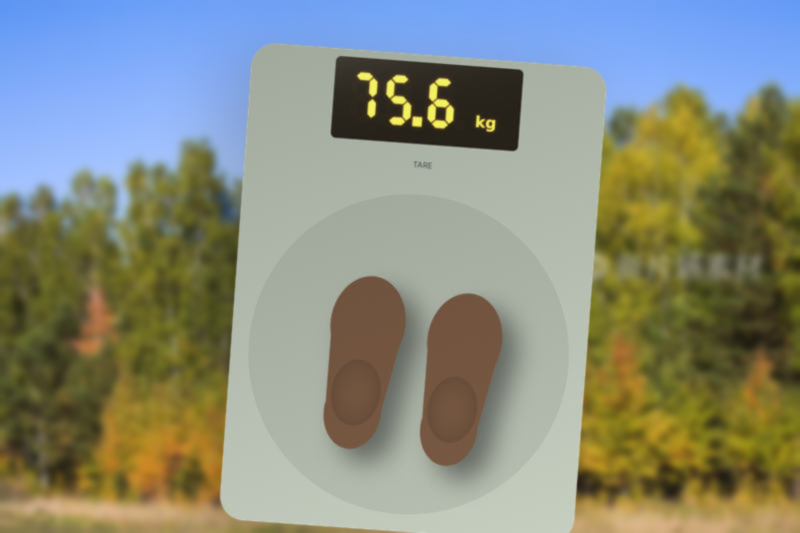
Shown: 75.6 kg
